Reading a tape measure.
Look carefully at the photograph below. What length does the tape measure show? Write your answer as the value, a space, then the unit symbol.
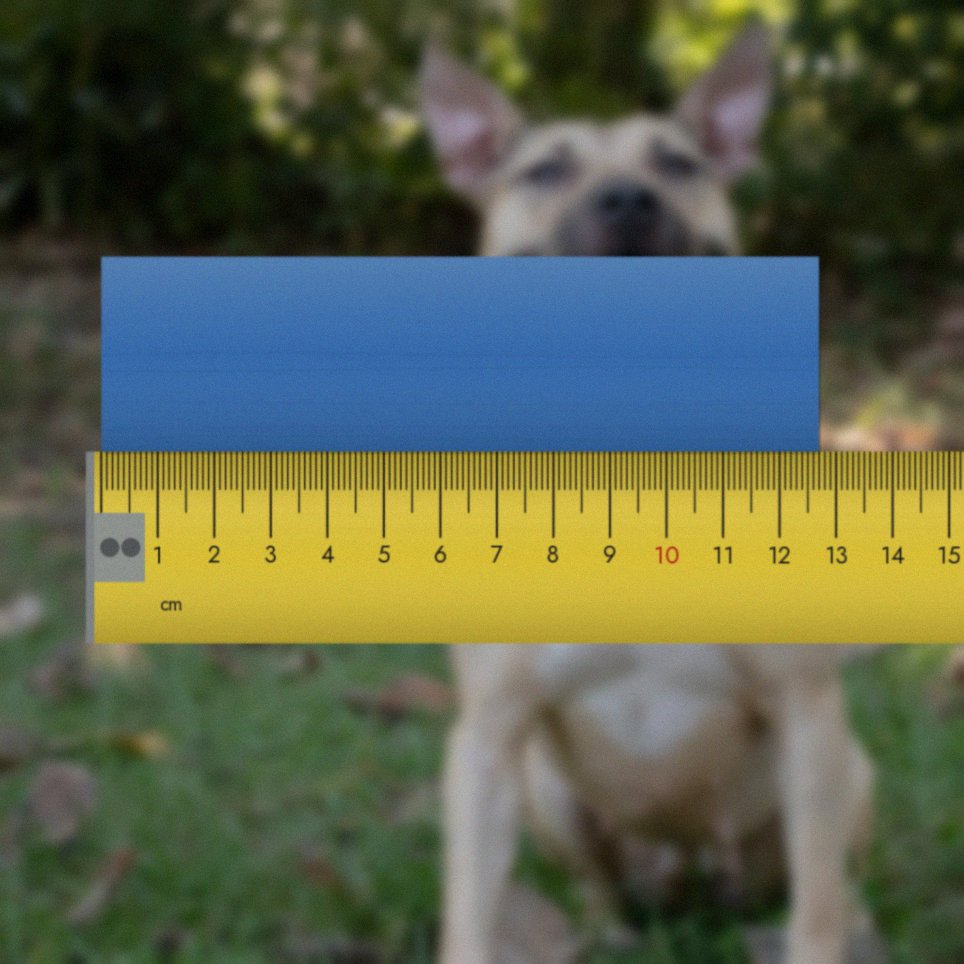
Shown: 12.7 cm
